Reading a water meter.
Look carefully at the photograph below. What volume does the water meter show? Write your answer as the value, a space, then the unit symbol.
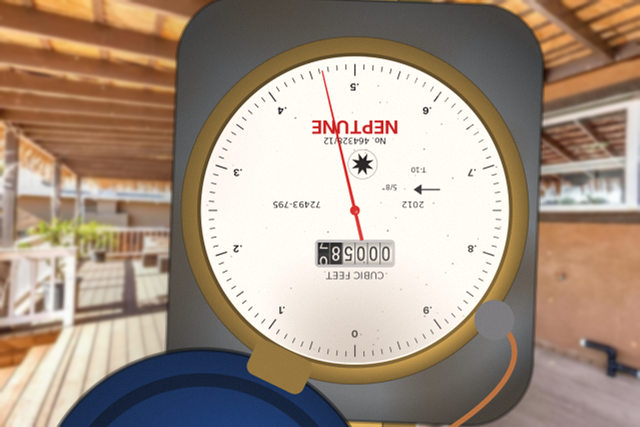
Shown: 586.46 ft³
